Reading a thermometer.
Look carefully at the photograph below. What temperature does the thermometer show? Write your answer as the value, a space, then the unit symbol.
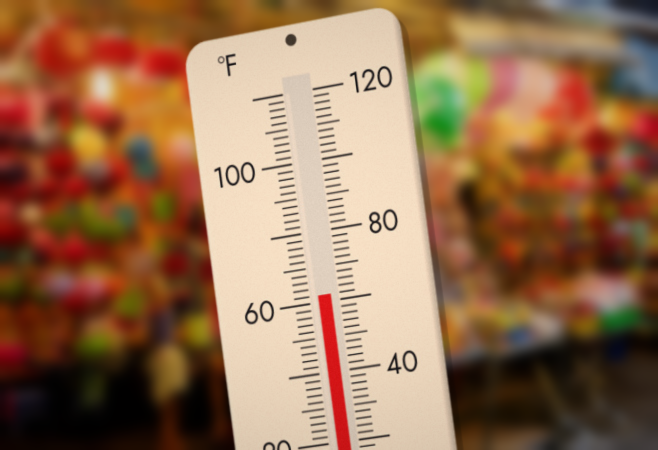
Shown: 62 °F
